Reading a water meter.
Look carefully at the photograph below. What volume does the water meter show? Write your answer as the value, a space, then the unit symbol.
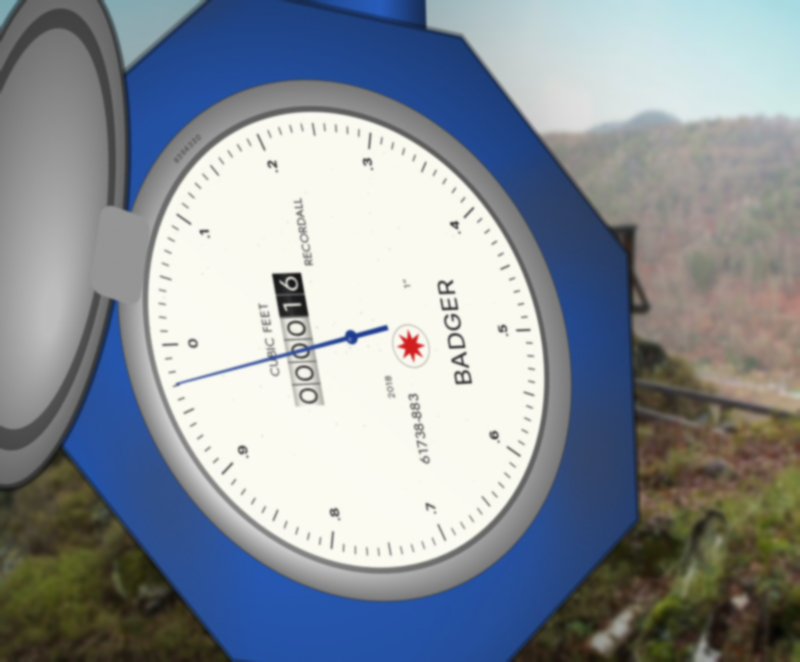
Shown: 15.97 ft³
